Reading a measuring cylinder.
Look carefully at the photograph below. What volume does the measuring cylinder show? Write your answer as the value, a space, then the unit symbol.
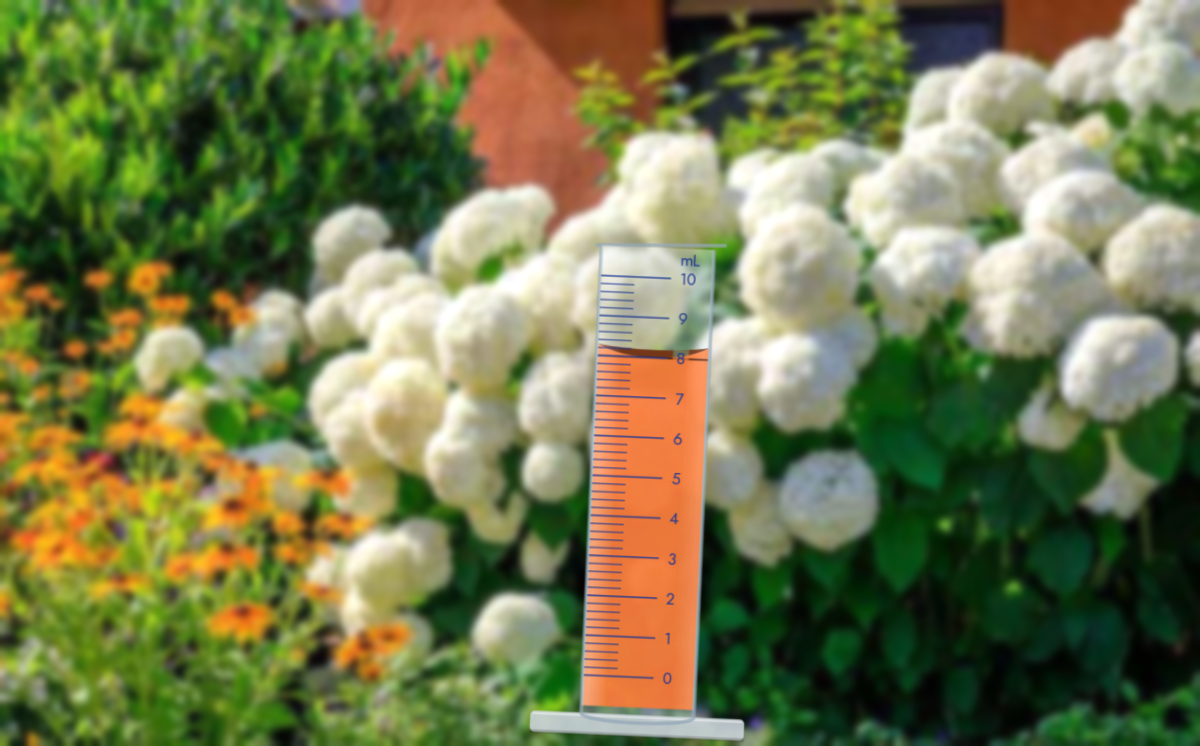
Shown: 8 mL
